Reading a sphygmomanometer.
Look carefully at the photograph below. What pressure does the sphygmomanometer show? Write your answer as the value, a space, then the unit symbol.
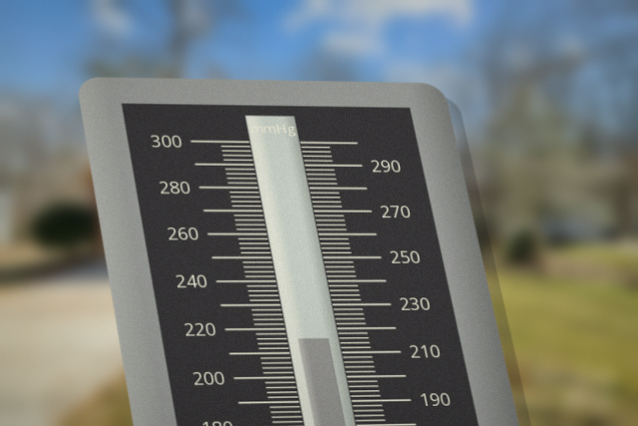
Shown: 216 mmHg
